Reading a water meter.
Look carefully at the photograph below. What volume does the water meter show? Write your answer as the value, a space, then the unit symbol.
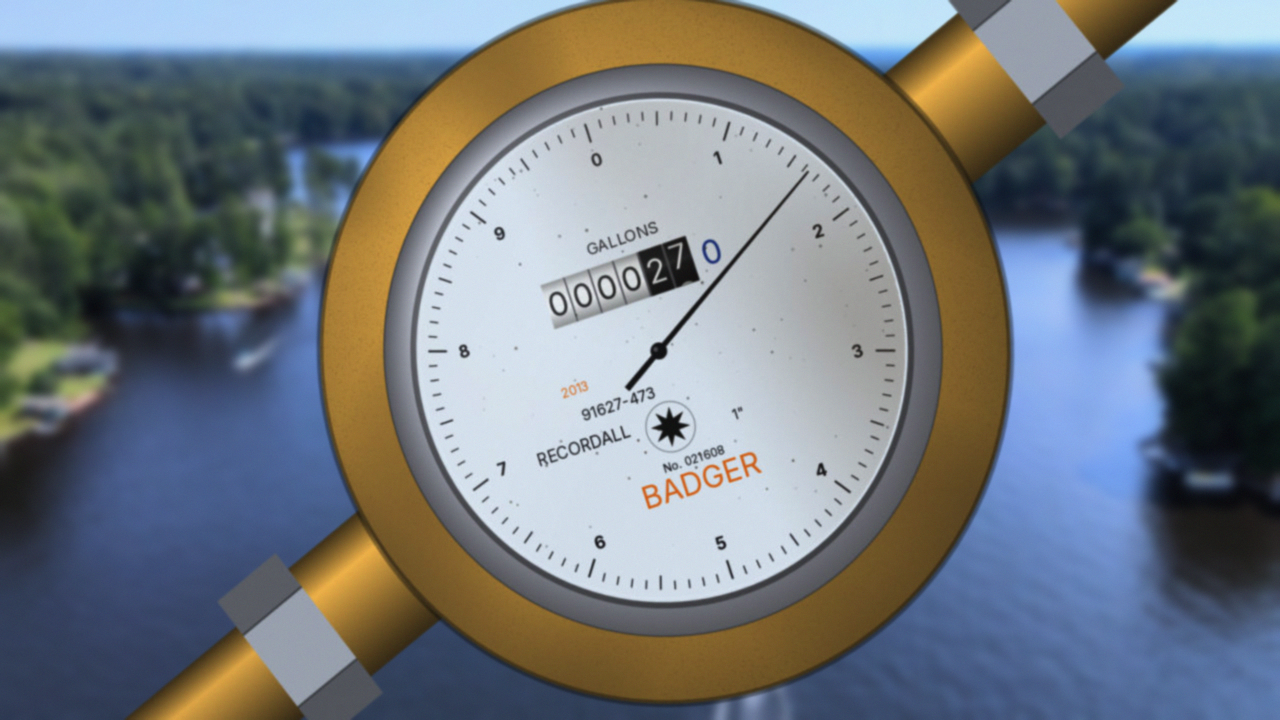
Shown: 271.6 gal
